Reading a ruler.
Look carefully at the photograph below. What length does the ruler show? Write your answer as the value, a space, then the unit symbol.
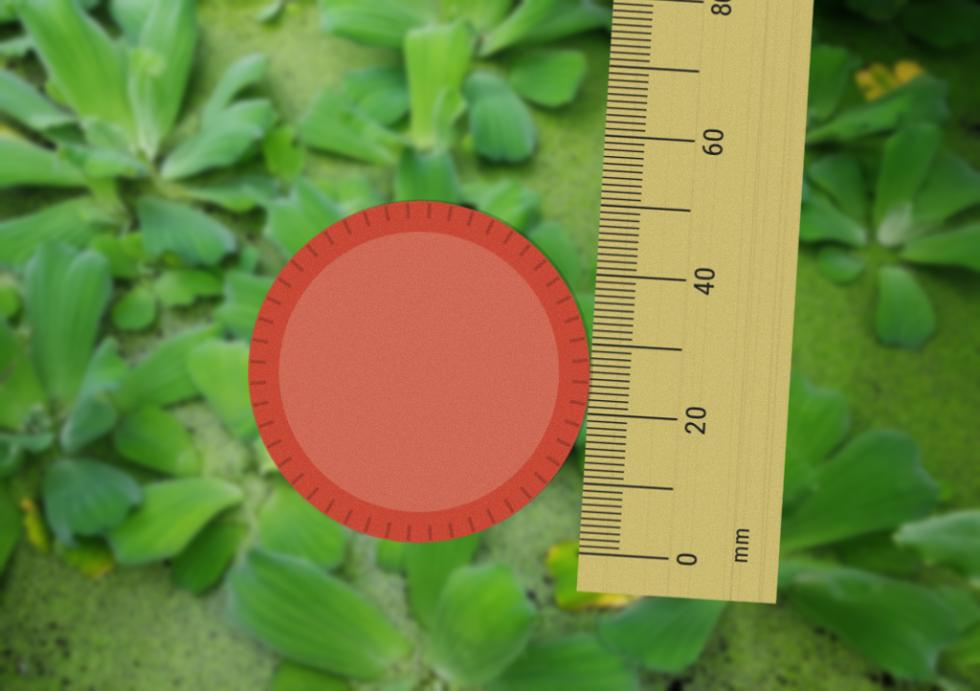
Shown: 49 mm
